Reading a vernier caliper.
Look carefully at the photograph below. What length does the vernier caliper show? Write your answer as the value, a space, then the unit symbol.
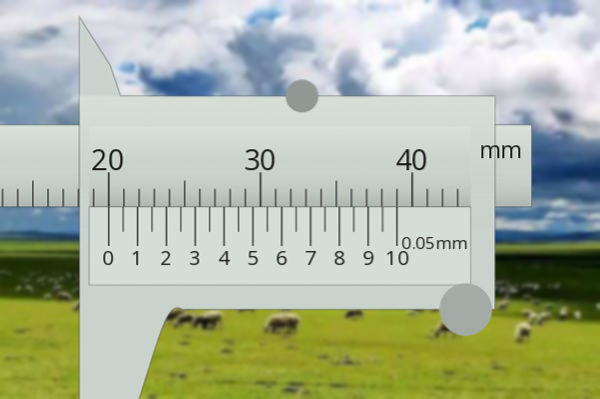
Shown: 20.0 mm
